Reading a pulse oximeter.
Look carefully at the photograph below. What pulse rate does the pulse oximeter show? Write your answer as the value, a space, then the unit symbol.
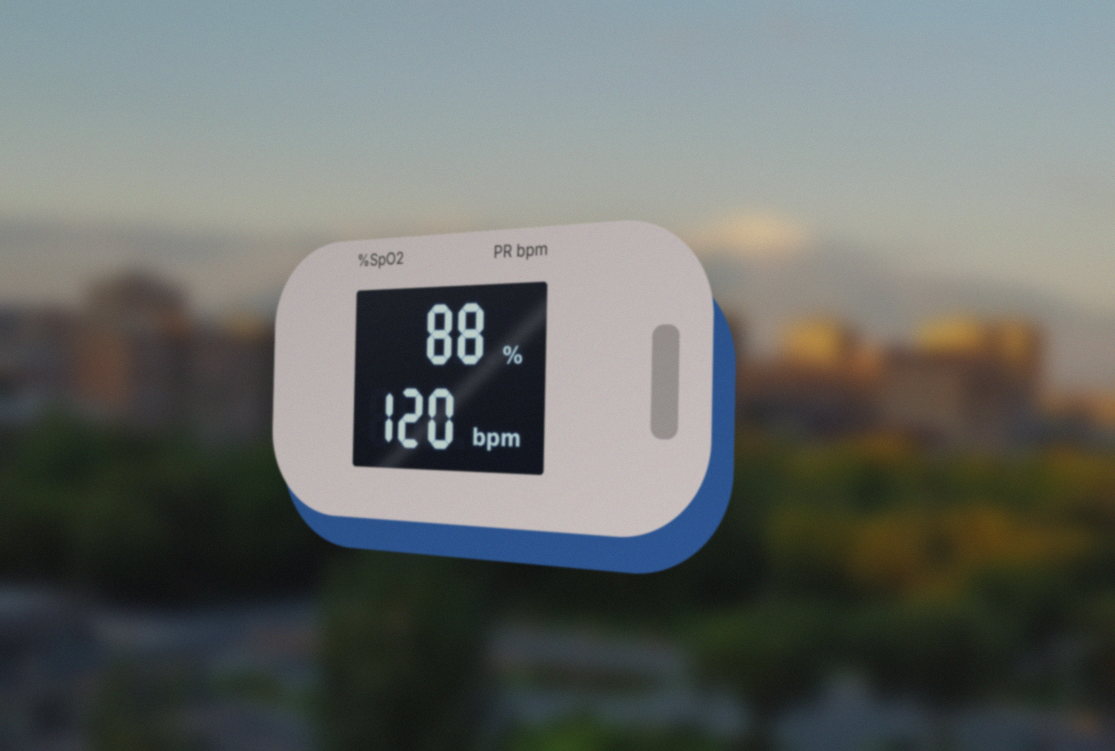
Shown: 120 bpm
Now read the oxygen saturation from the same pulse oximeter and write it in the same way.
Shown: 88 %
